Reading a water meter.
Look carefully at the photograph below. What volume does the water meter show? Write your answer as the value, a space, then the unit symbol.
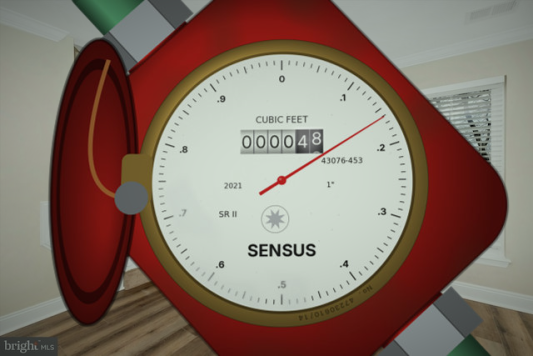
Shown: 48.16 ft³
